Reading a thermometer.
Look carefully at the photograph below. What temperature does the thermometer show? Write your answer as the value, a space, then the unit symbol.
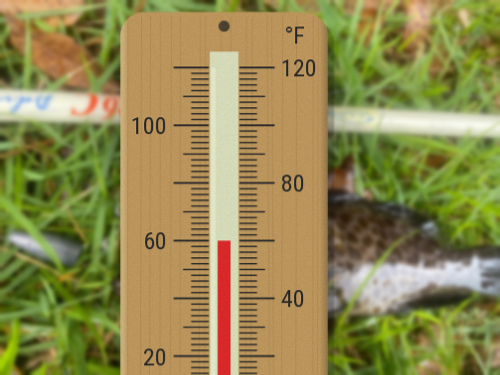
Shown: 60 °F
